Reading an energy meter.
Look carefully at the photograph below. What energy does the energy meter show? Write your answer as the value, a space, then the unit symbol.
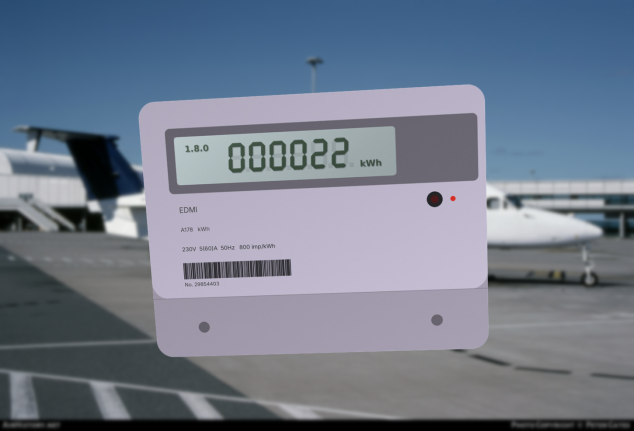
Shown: 22 kWh
